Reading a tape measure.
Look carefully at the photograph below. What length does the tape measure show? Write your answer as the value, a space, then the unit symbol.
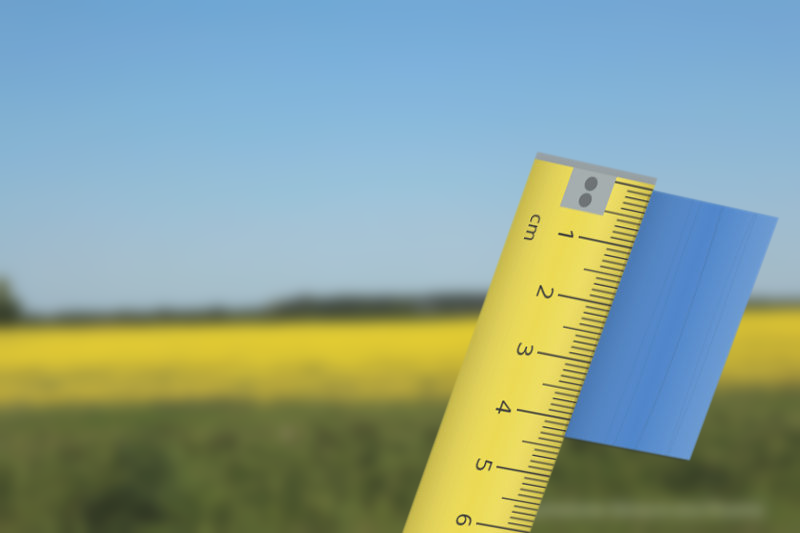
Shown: 4.3 cm
